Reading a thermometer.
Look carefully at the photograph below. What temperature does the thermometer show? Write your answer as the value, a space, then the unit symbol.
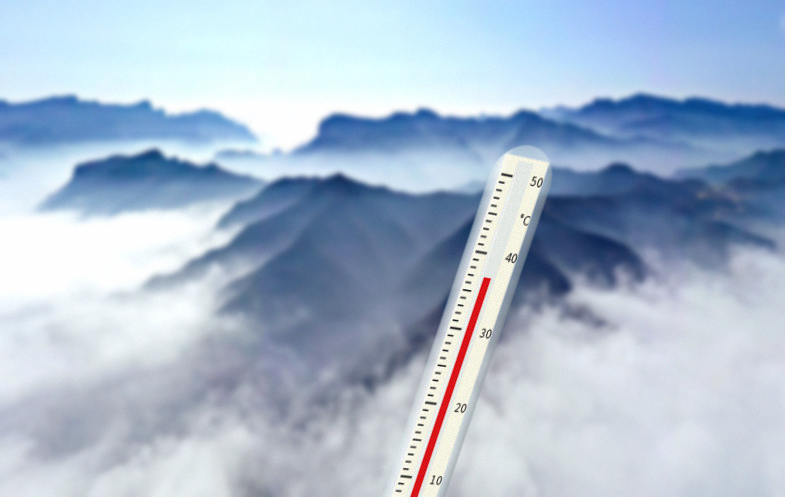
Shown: 37 °C
